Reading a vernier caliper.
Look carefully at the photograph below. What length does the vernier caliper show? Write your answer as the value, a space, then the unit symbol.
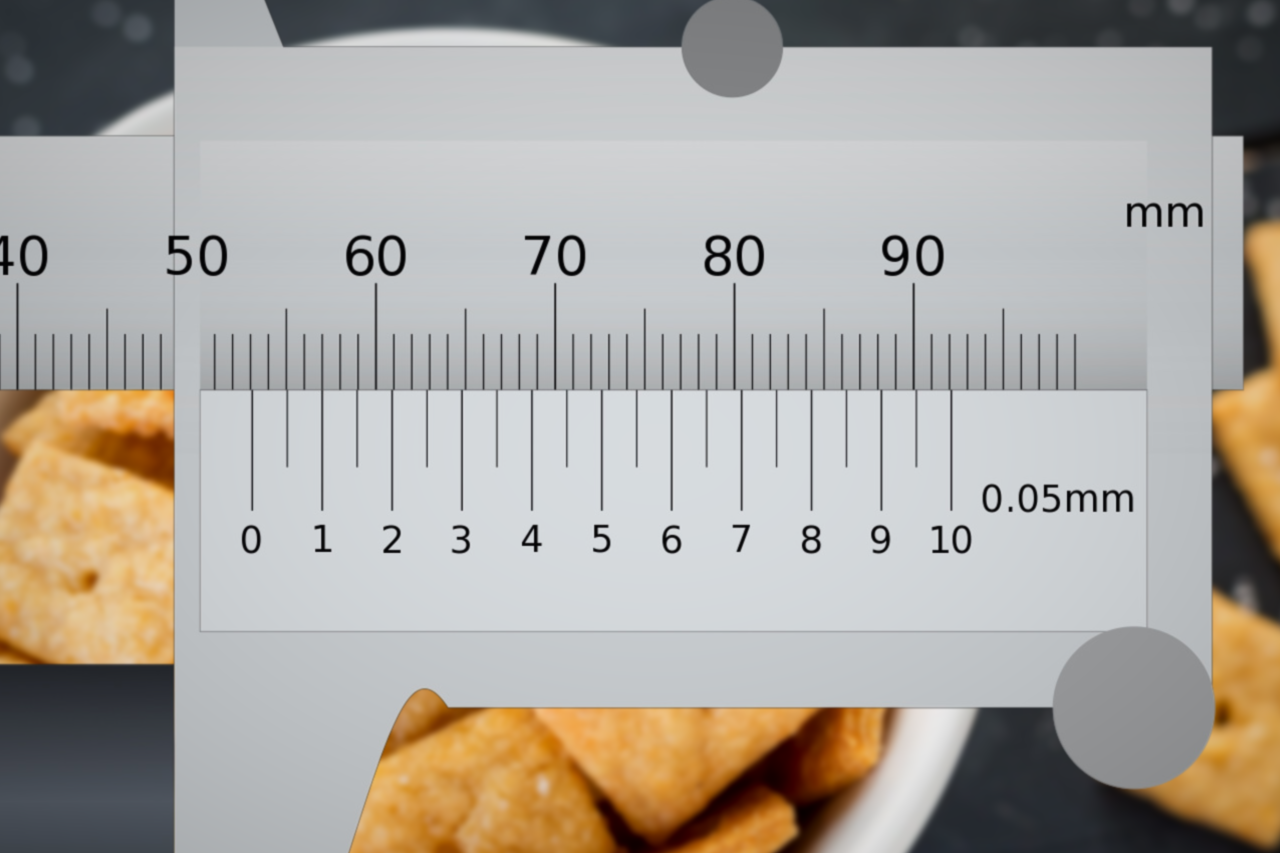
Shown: 53.1 mm
